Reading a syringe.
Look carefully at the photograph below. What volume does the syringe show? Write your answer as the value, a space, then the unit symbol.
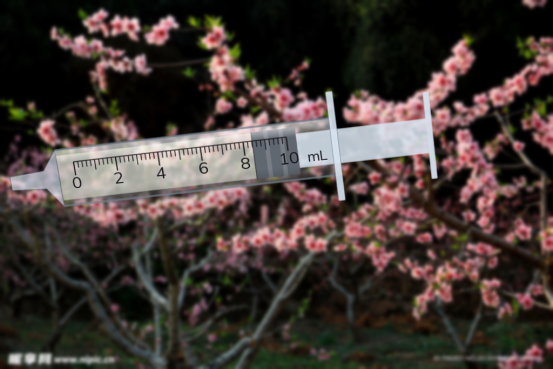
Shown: 8.4 mL
